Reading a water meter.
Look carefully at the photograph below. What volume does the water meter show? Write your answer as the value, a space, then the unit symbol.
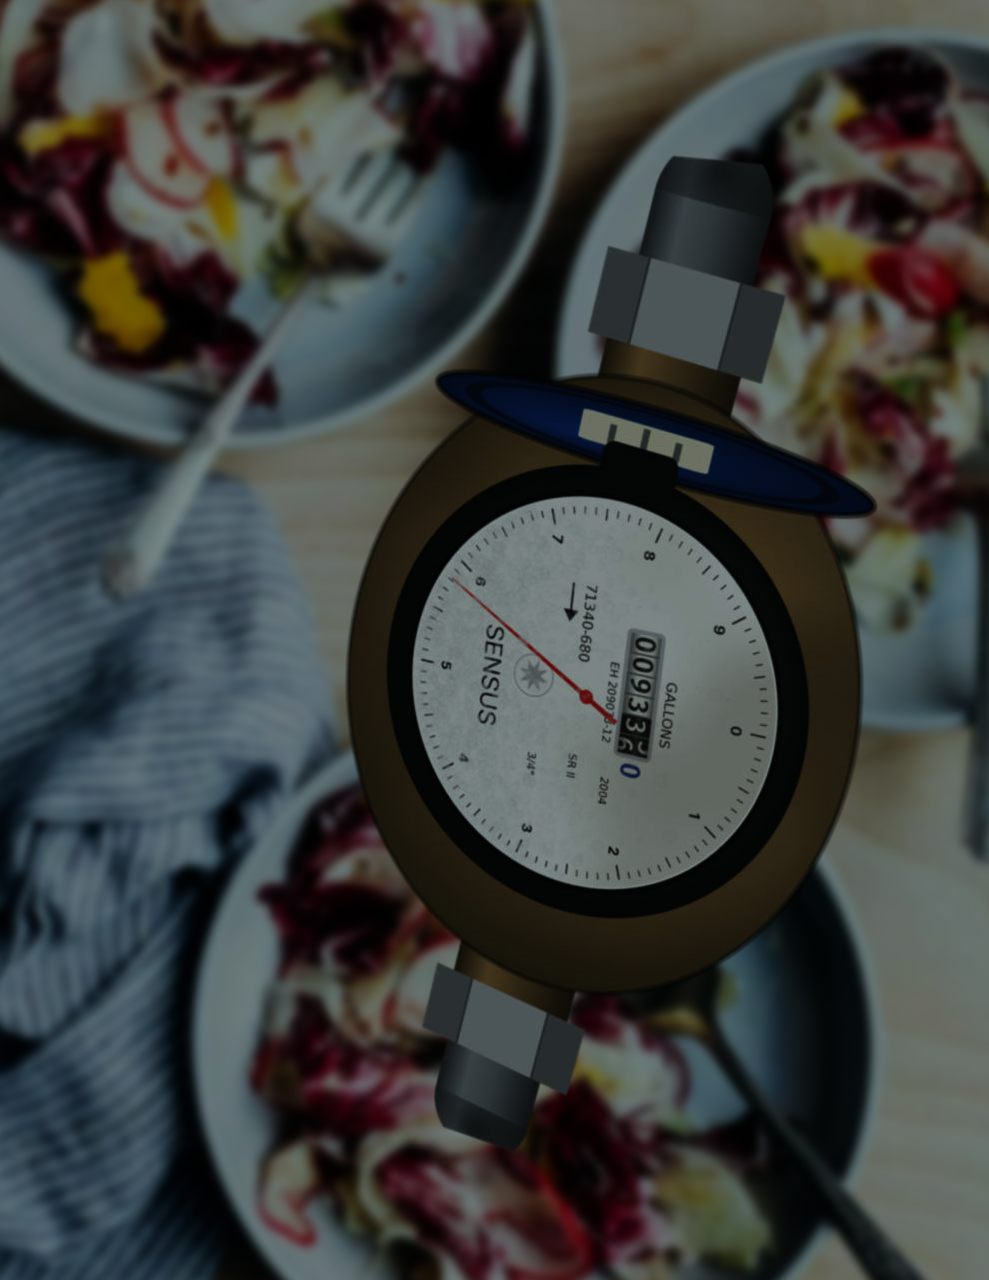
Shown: 93355.8 gal
